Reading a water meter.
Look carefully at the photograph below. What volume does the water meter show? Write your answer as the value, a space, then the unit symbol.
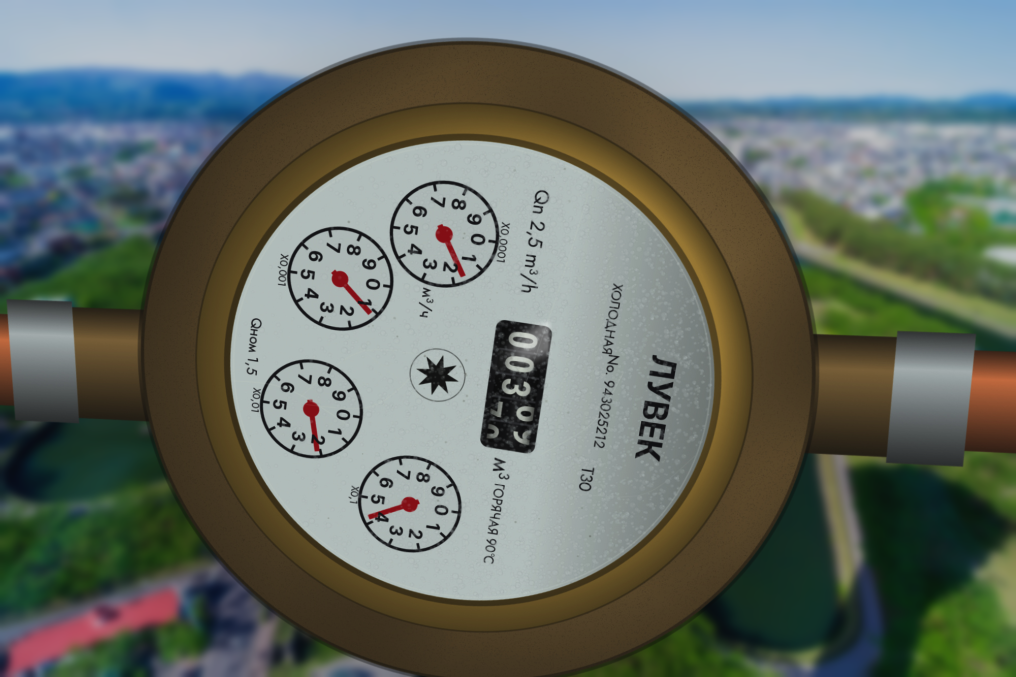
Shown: 369.4211 m³
